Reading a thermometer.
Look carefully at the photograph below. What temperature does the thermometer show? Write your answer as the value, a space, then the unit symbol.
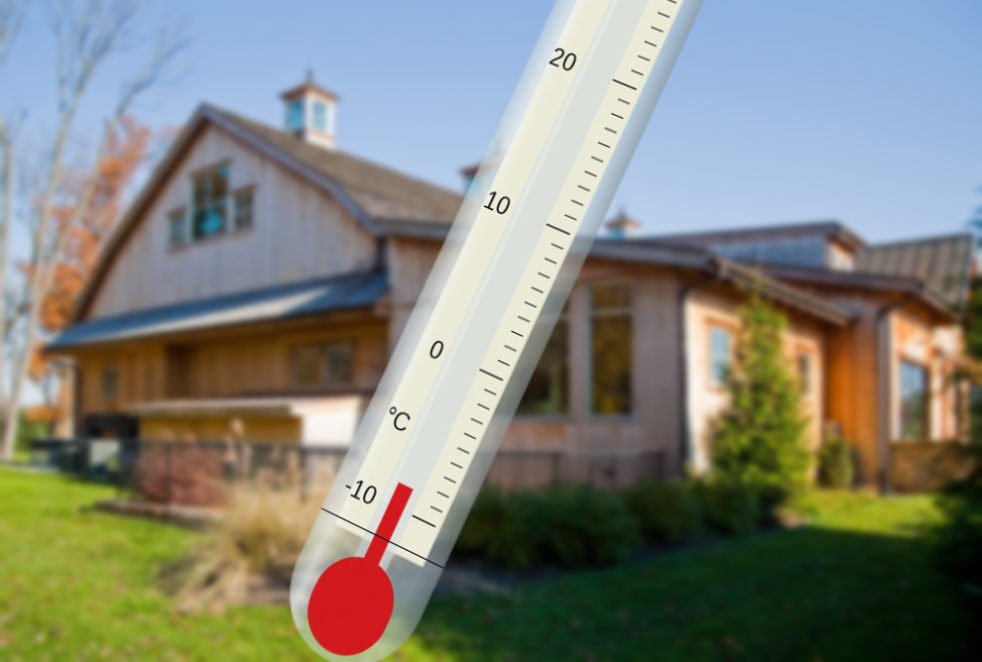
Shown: -8.5 °C
